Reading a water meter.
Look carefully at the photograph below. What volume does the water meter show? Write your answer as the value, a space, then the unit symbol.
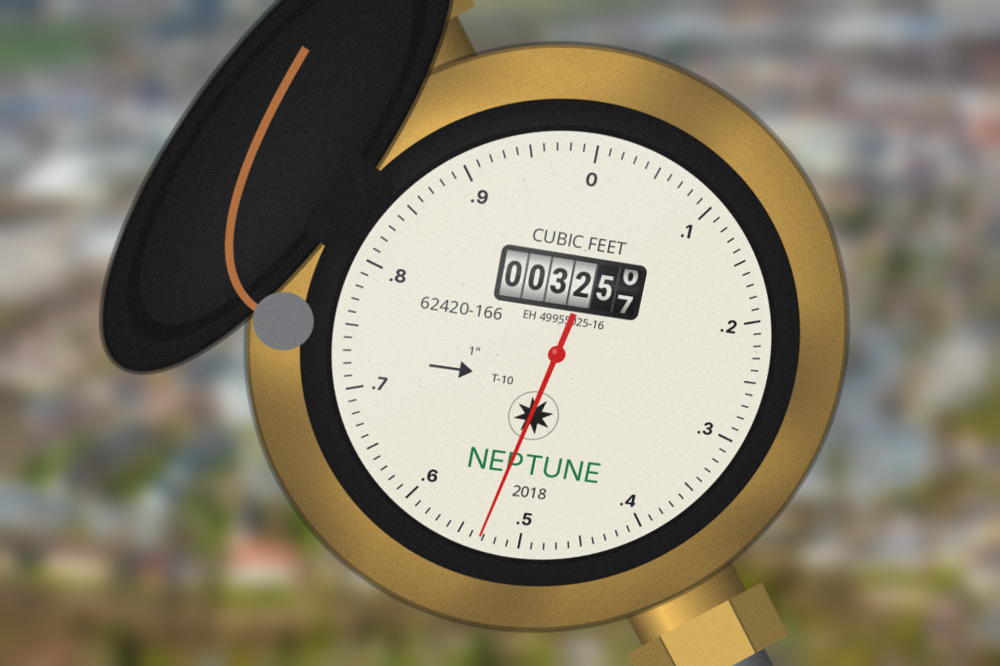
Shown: 3256.53 ft³
